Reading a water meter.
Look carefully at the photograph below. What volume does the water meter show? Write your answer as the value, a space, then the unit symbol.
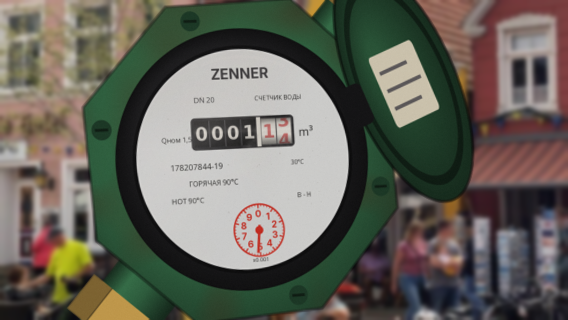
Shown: 1.135 m³
